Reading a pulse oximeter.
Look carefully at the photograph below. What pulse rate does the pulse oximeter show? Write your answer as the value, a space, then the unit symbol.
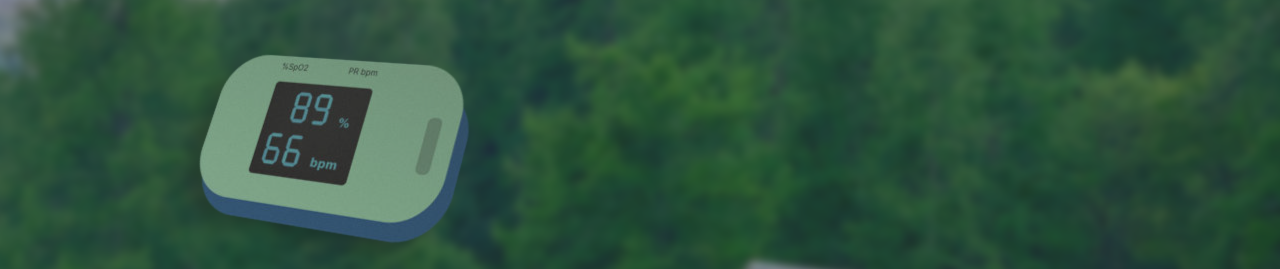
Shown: 66 bpm
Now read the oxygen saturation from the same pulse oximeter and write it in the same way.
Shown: 89 %
